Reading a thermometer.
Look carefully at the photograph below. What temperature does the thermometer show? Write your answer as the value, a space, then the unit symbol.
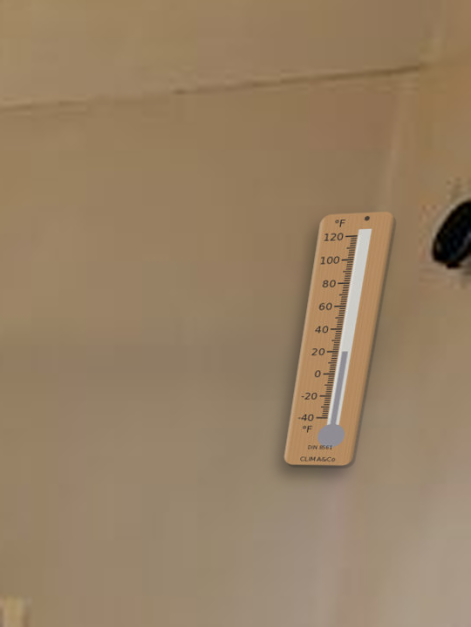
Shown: 20 °F
